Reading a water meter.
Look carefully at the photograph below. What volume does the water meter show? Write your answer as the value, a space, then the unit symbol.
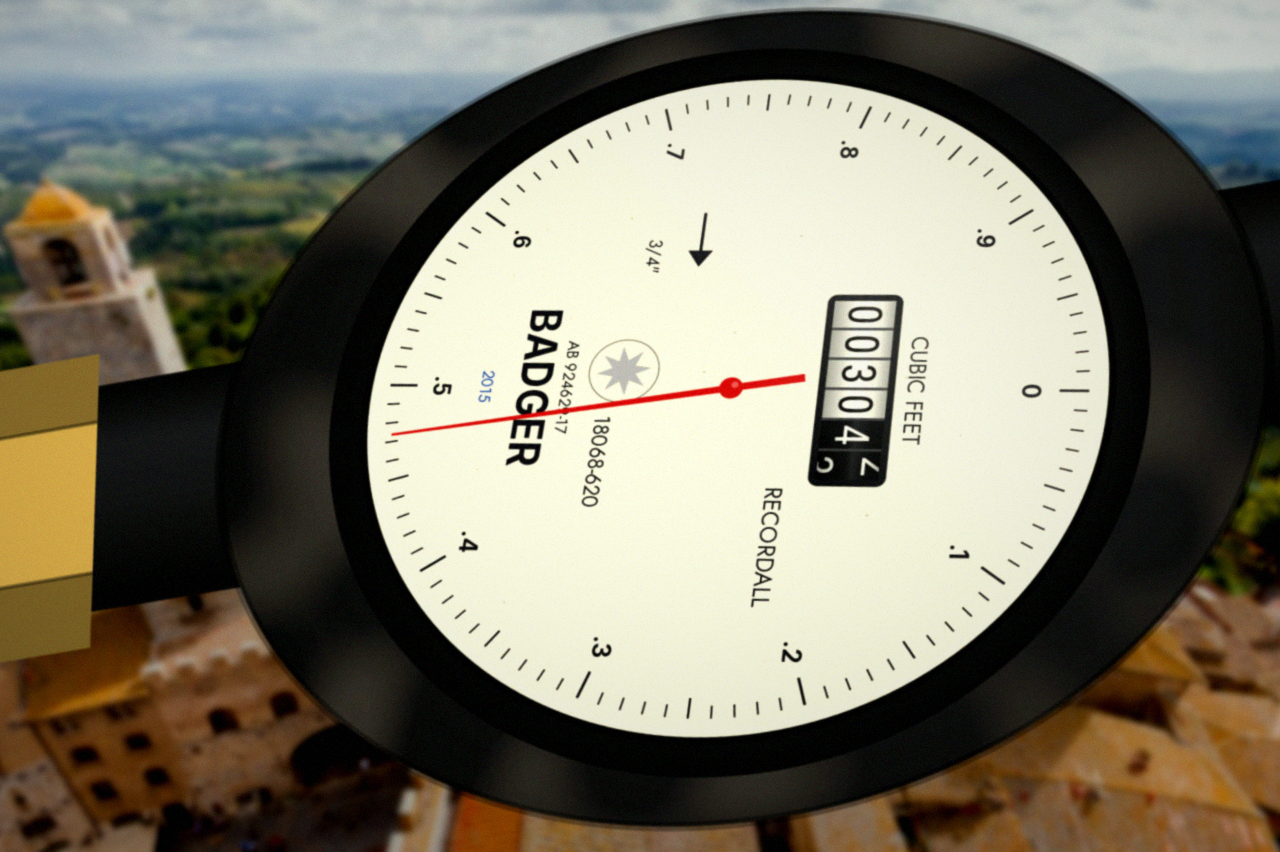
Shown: 3042.47 ft³
